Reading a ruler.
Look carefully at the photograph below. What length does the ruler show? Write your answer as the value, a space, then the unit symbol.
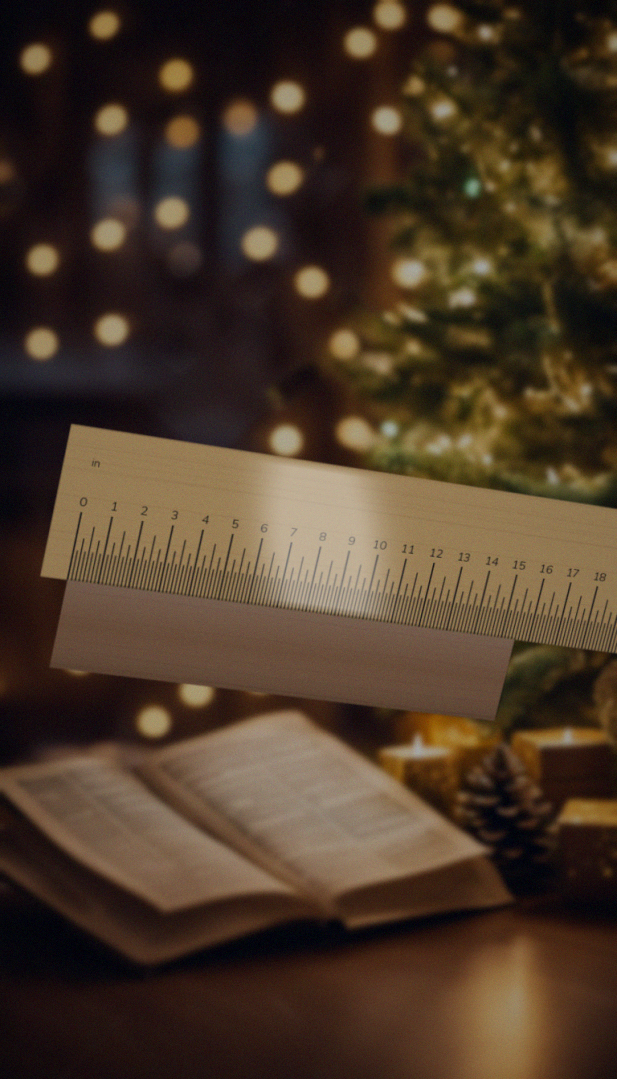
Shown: 15.5 in
